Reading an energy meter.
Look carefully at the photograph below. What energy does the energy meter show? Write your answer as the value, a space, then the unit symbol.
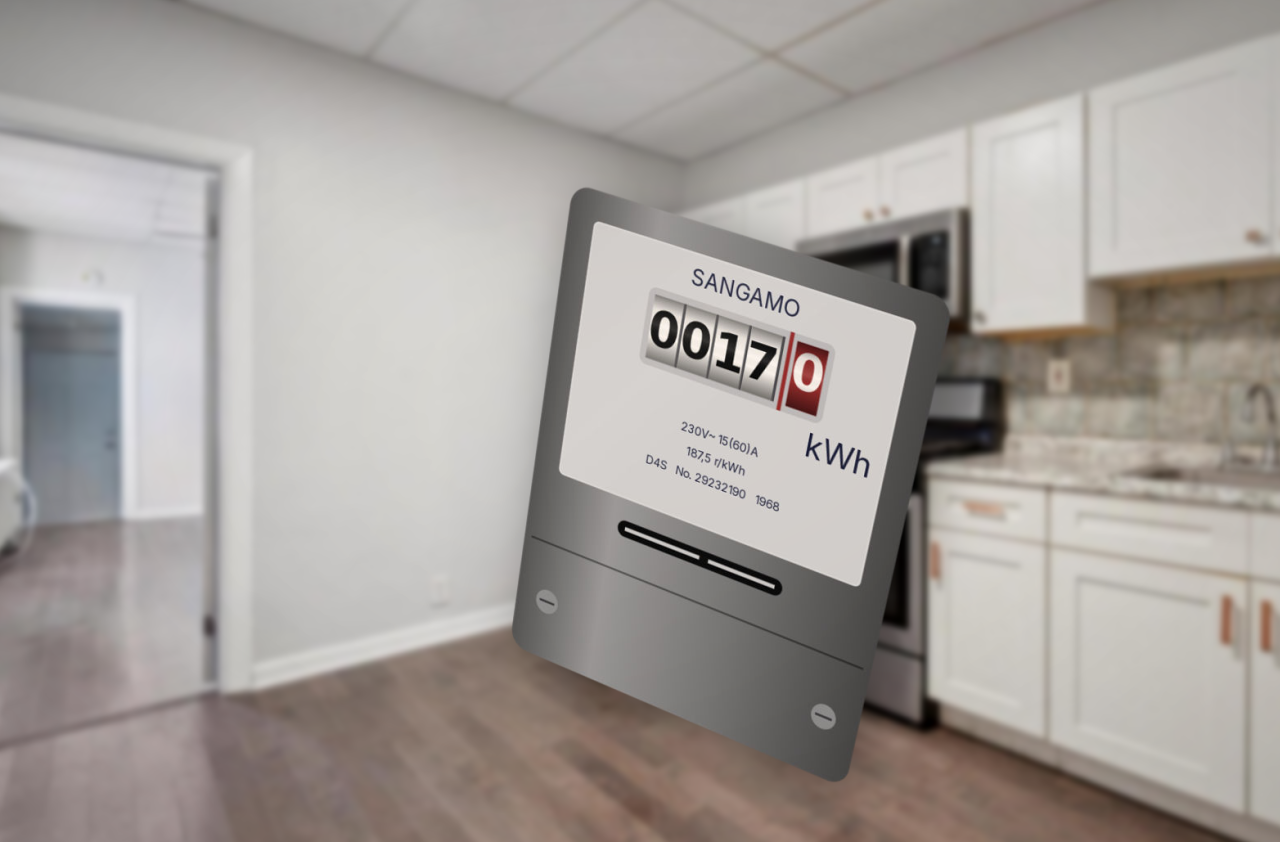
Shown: 17.0 kWh
